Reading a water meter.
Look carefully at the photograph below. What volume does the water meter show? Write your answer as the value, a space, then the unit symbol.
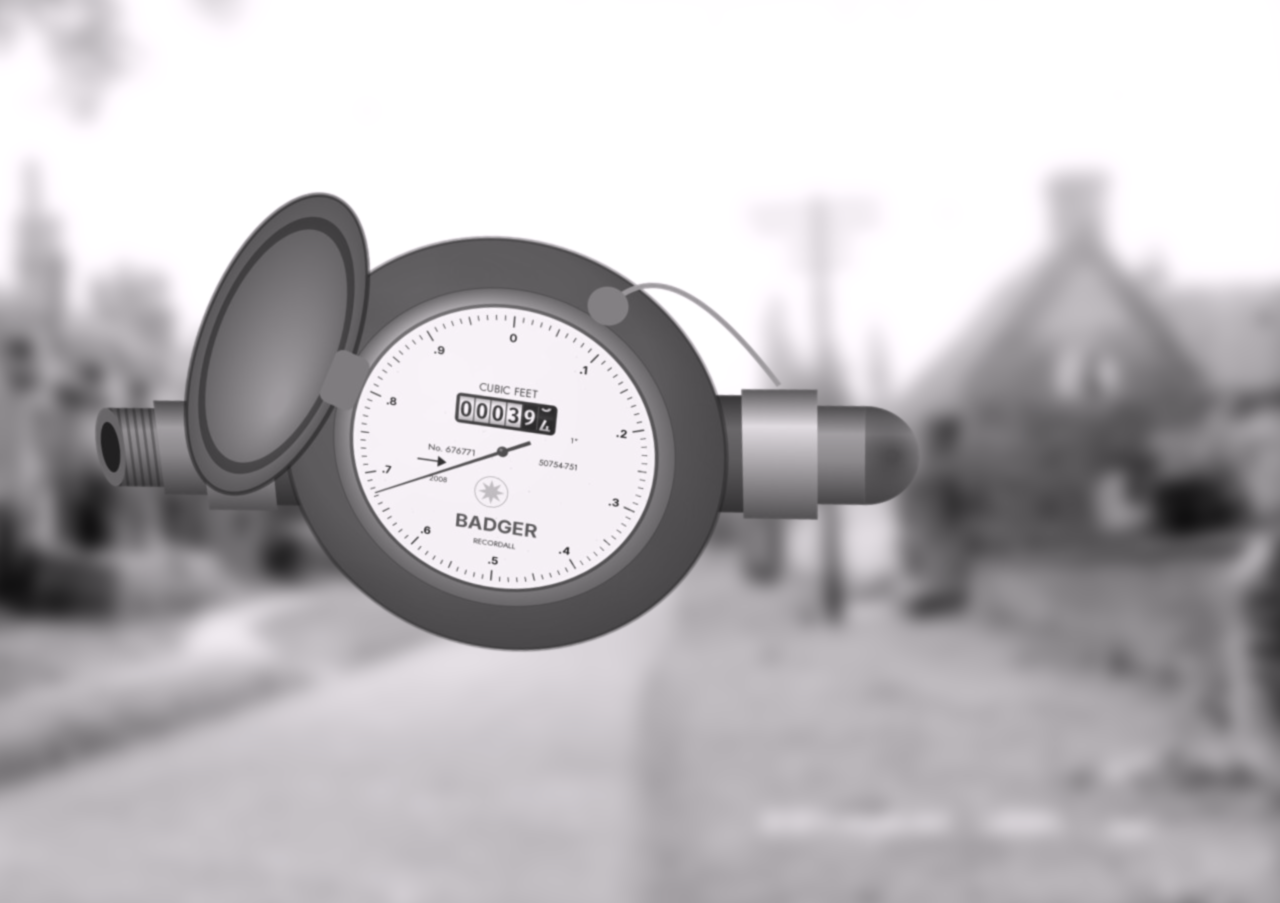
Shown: 393.67 ft³
